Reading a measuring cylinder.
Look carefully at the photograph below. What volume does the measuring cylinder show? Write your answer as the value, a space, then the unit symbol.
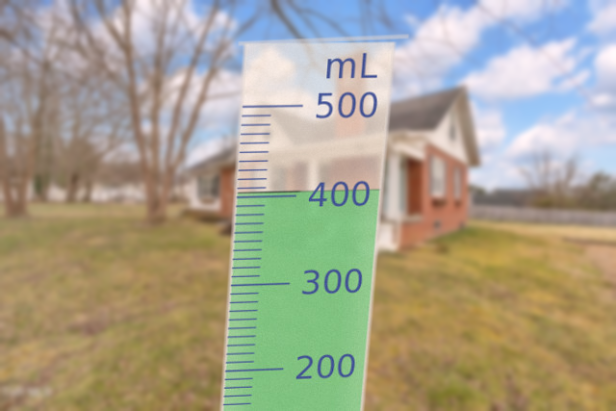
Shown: 405 mL
